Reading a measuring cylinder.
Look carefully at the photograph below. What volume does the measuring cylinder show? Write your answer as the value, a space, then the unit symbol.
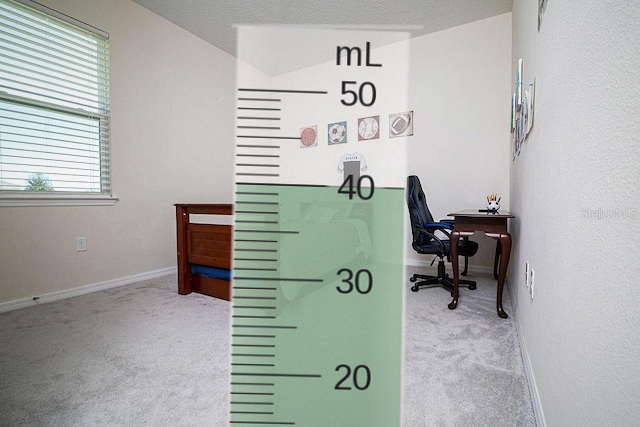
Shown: 40 mL
